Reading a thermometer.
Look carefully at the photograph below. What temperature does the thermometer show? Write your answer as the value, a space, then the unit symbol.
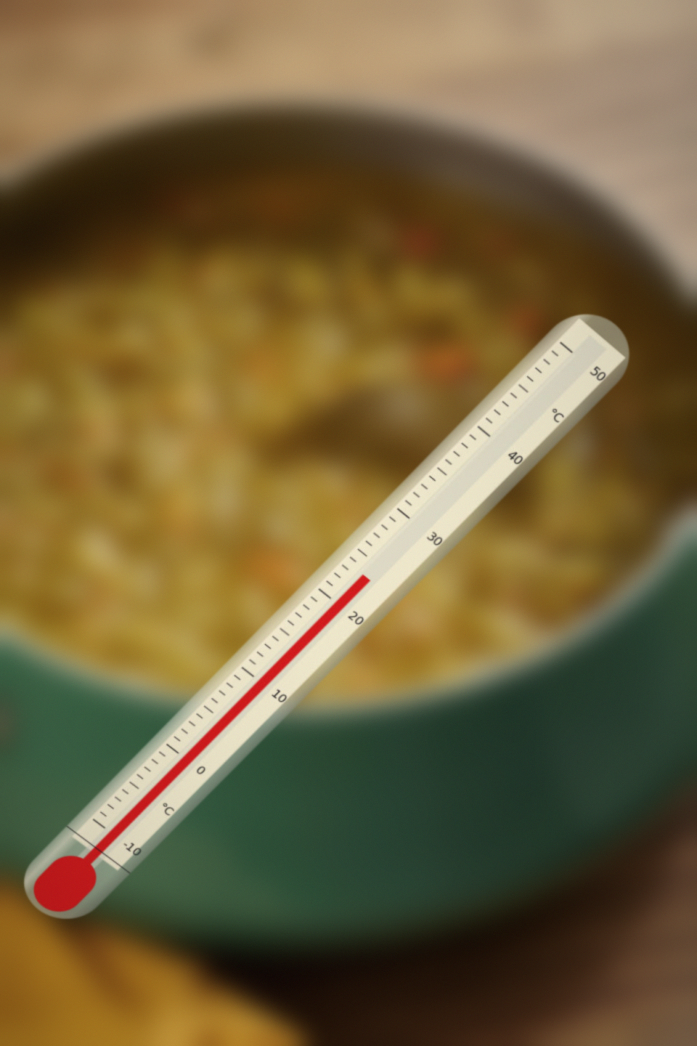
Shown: 23.5 °C
